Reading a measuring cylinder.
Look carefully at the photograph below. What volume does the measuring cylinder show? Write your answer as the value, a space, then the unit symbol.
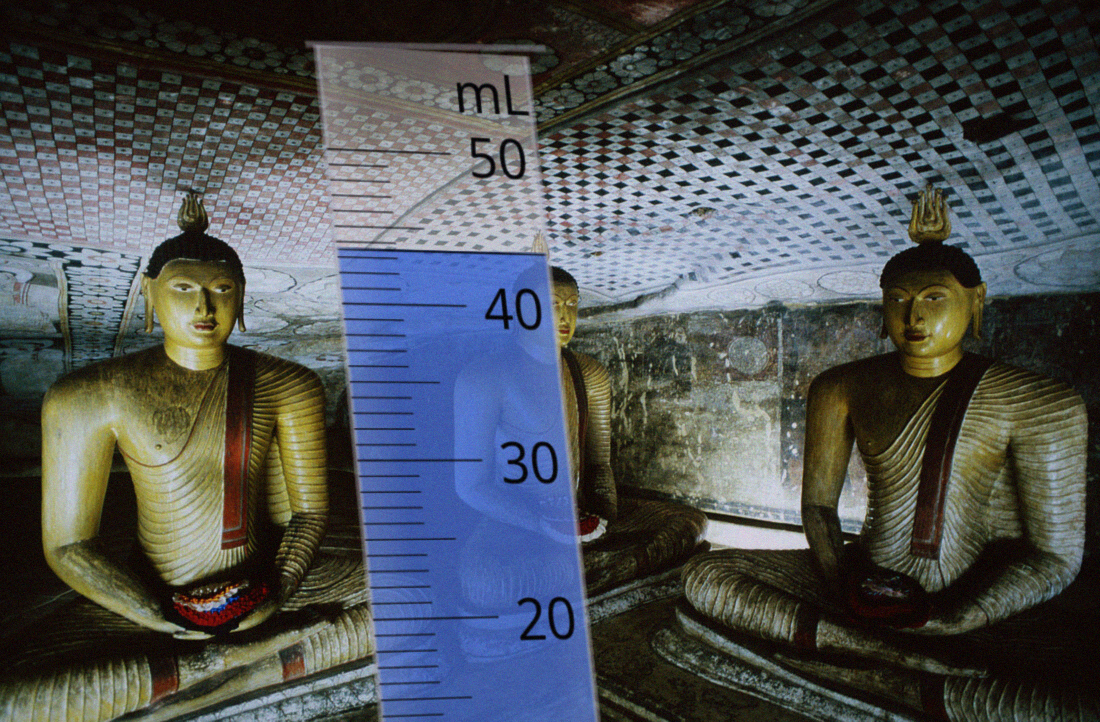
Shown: 43.5 mL
